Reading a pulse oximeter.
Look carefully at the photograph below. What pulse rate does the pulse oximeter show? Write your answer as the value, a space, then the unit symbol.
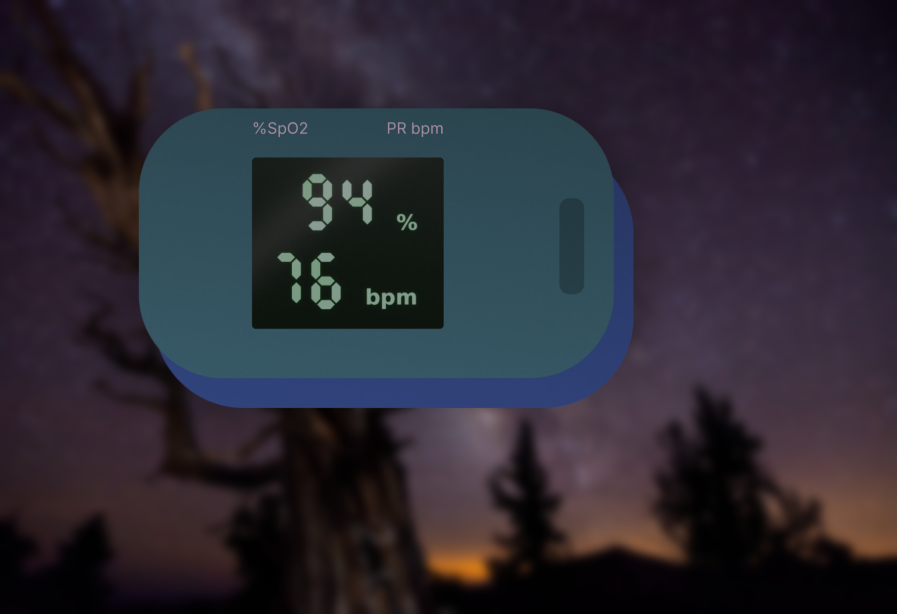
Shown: 76 bpm
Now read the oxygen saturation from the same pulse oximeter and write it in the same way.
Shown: 94 %
